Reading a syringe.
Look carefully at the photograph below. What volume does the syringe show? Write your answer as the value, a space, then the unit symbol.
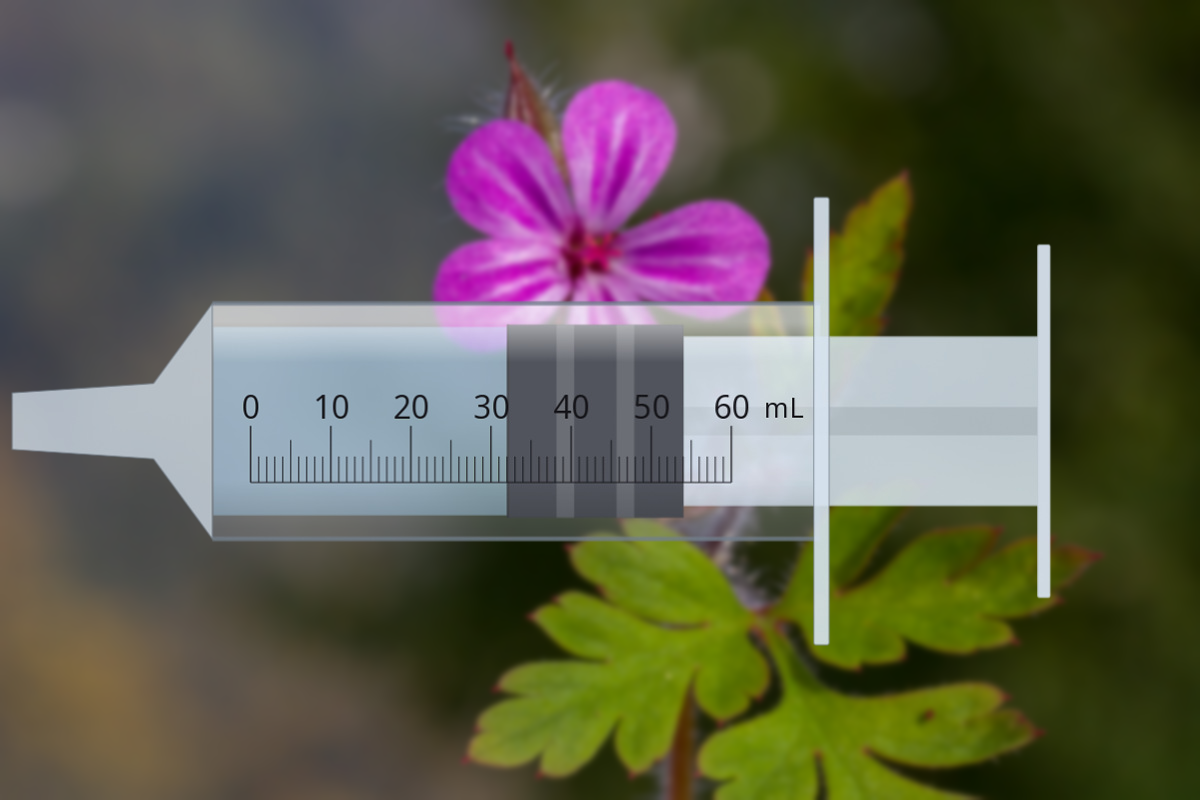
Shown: 32 mL
